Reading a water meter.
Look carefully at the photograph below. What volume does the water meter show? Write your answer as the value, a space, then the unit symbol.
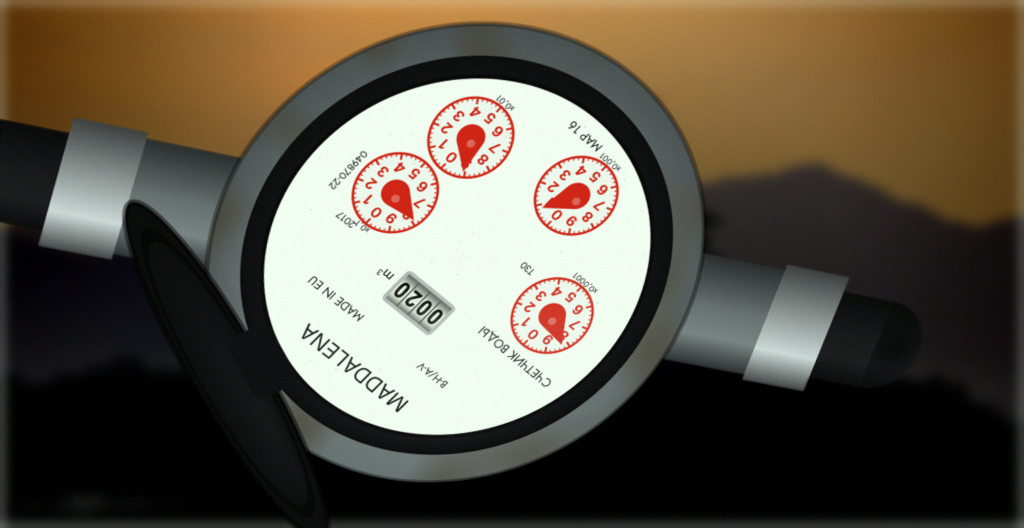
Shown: 20.7908 m³
